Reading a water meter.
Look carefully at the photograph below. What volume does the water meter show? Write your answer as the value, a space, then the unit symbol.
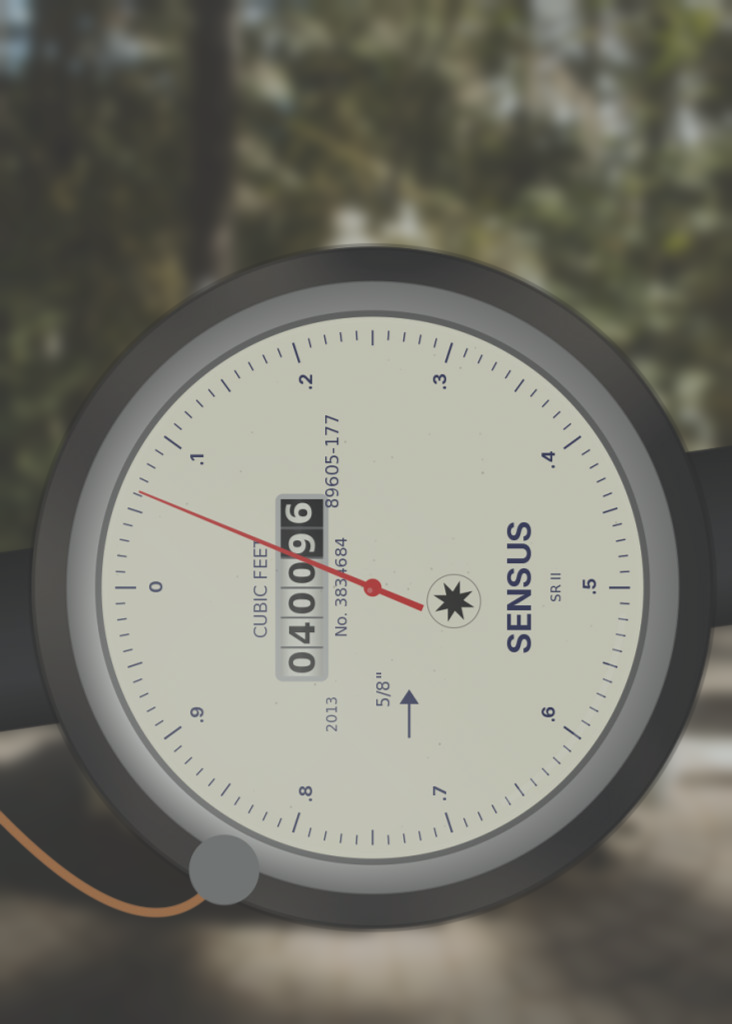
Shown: 40096.06 ft³
